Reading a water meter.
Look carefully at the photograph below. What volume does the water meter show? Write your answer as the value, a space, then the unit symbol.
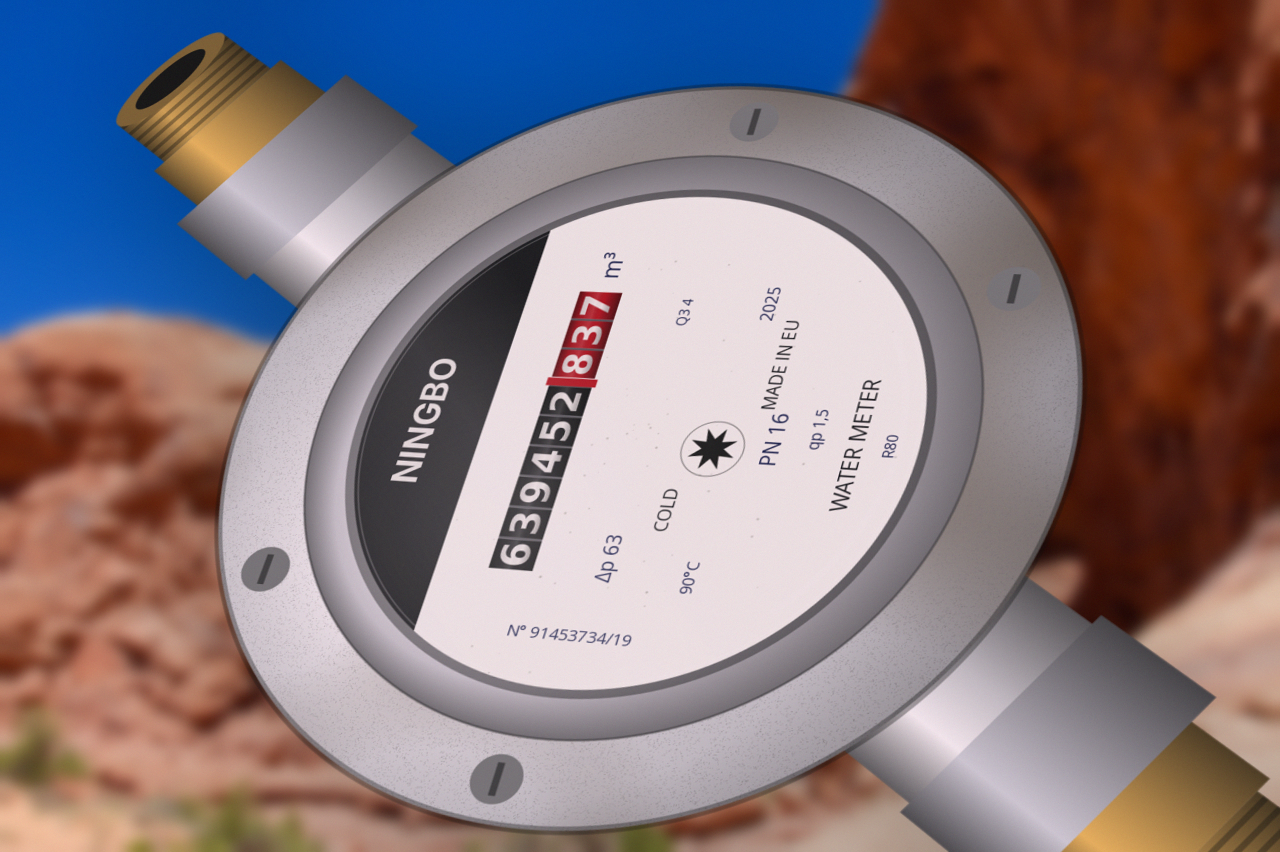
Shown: 639452.837 m³
